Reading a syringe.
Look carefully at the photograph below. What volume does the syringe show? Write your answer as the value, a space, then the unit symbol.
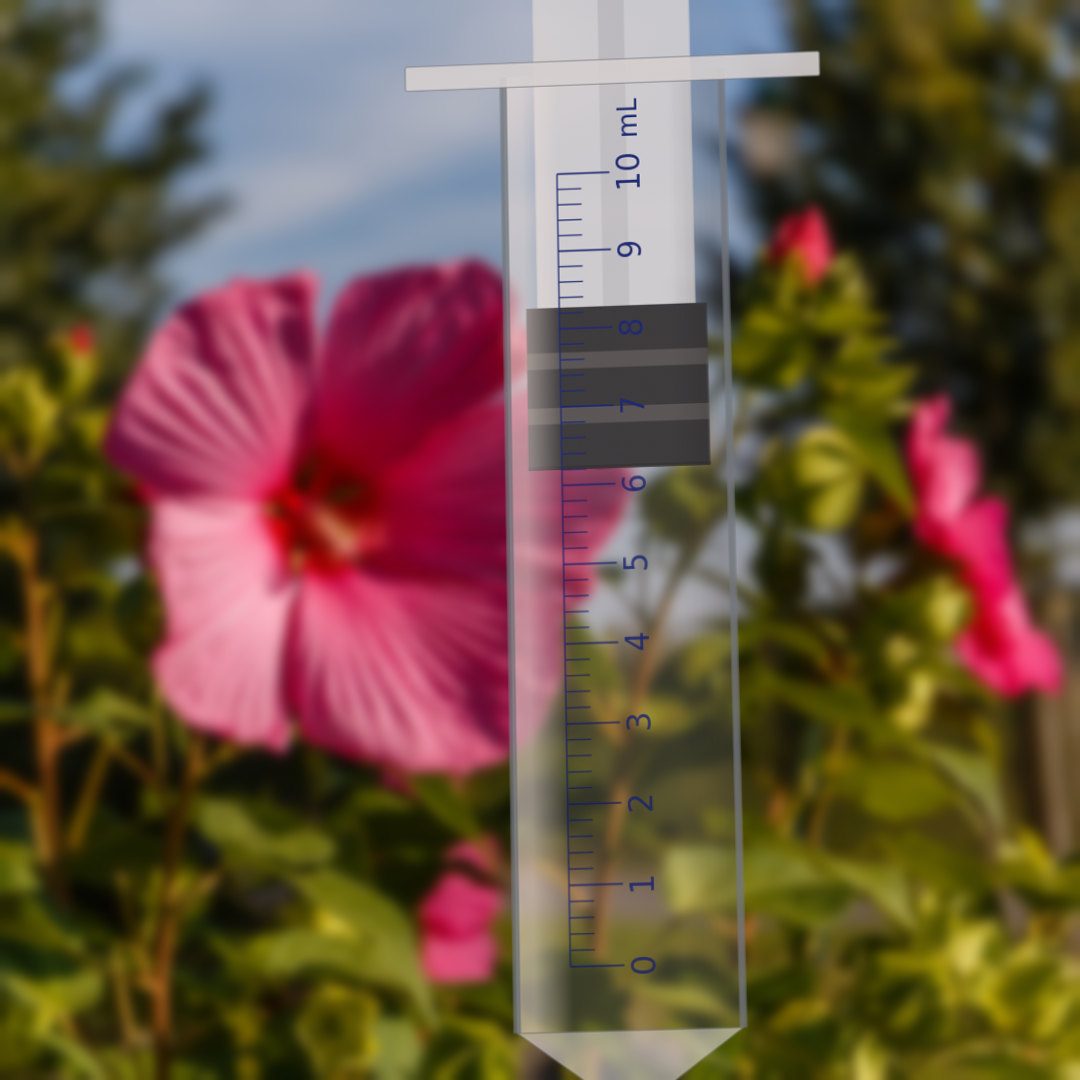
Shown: 6.2 mL
